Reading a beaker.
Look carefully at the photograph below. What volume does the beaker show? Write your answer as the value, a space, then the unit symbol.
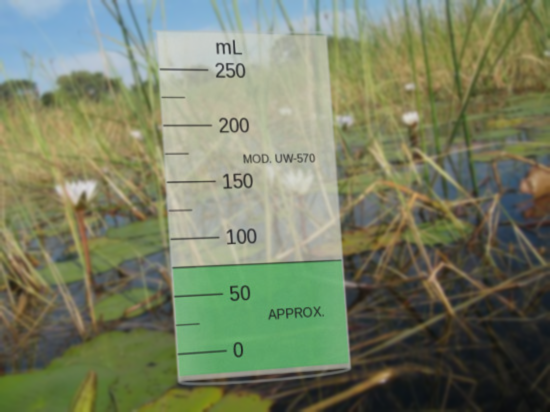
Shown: 75 mL
